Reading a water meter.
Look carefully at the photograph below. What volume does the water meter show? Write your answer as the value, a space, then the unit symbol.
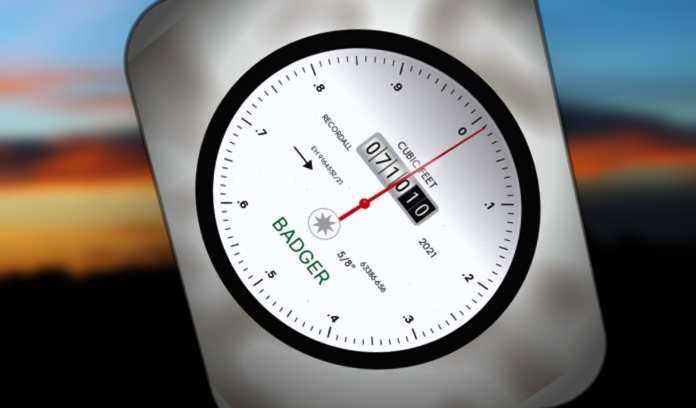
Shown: 71010.01 ft³
